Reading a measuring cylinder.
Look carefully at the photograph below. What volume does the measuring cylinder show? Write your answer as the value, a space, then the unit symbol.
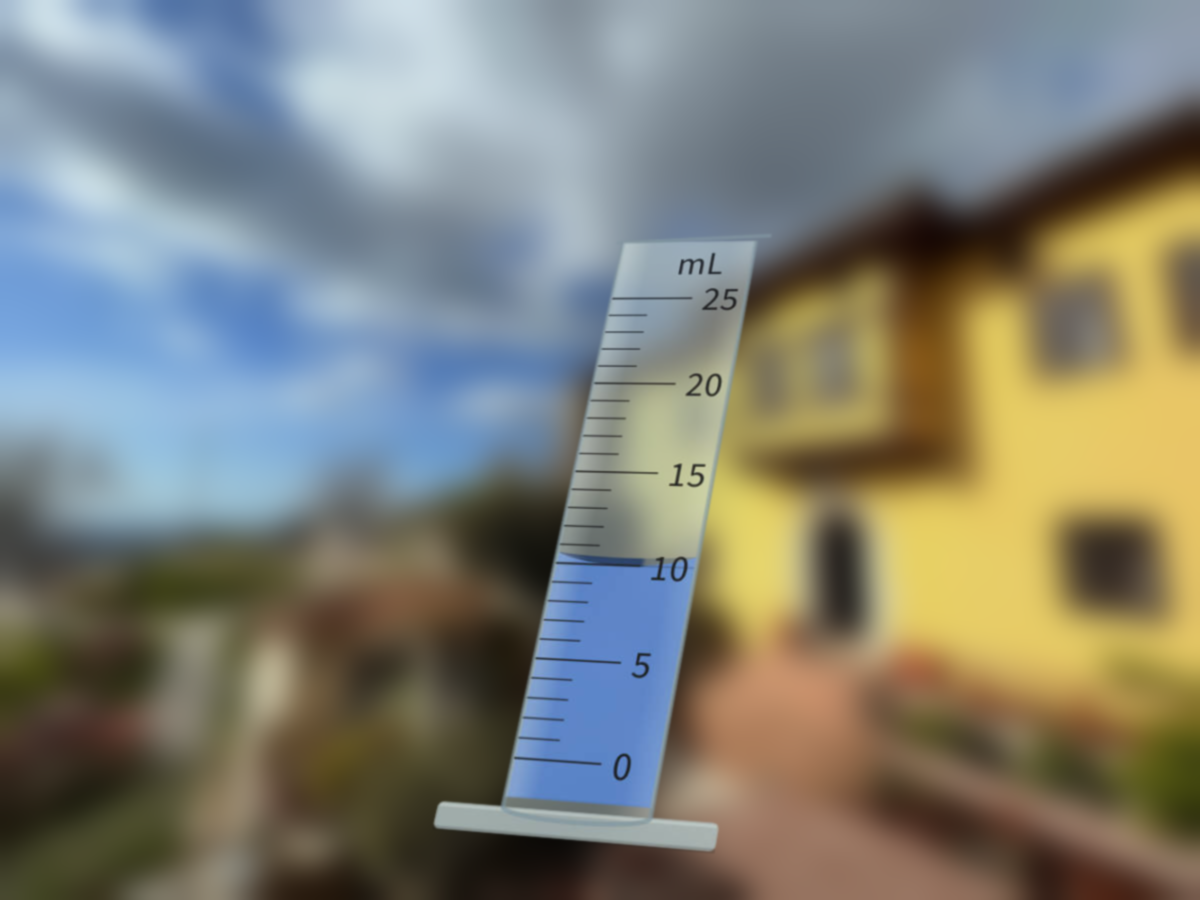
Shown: 10 mL
